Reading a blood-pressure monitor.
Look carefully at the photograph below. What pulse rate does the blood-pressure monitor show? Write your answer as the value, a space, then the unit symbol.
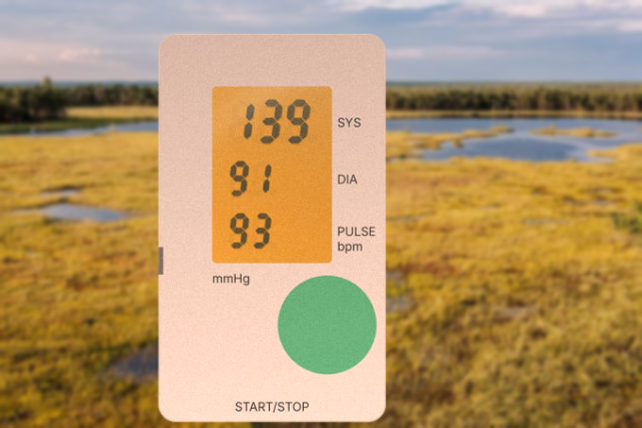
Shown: 93 bpm
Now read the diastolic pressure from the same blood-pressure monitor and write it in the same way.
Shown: 91 mmHg
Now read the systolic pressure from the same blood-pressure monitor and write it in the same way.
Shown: 139 mmHg
